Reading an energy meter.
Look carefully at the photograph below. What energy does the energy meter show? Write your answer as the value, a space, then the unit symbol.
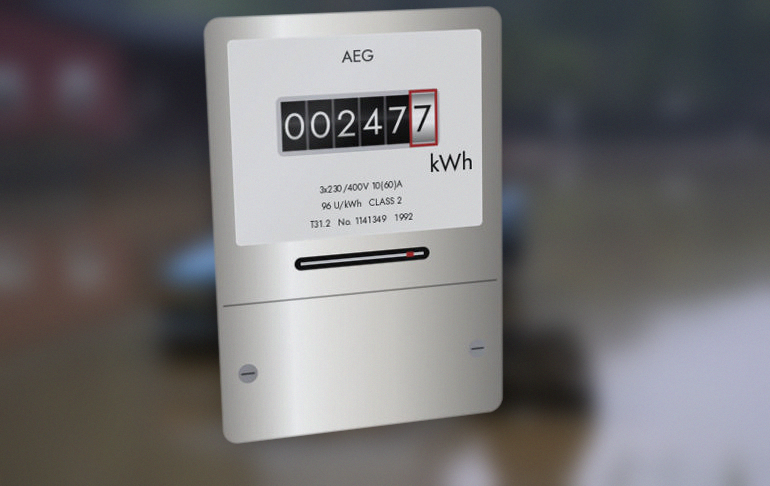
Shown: 247.7 kWh
